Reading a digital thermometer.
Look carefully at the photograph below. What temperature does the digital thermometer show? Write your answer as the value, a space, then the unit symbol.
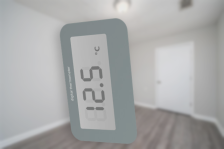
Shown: 12.5 °C
